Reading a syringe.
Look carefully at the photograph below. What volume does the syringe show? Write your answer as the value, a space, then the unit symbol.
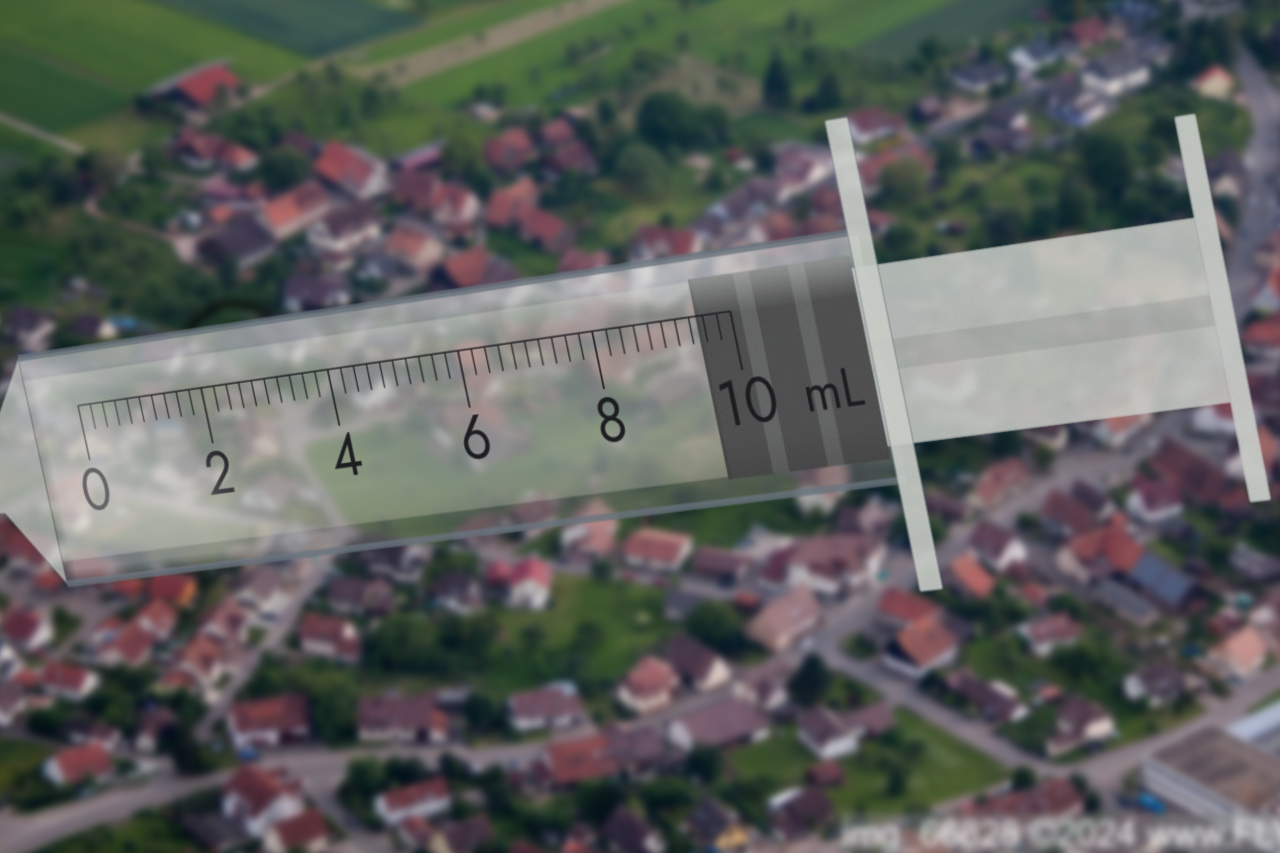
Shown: 9.5 mL
